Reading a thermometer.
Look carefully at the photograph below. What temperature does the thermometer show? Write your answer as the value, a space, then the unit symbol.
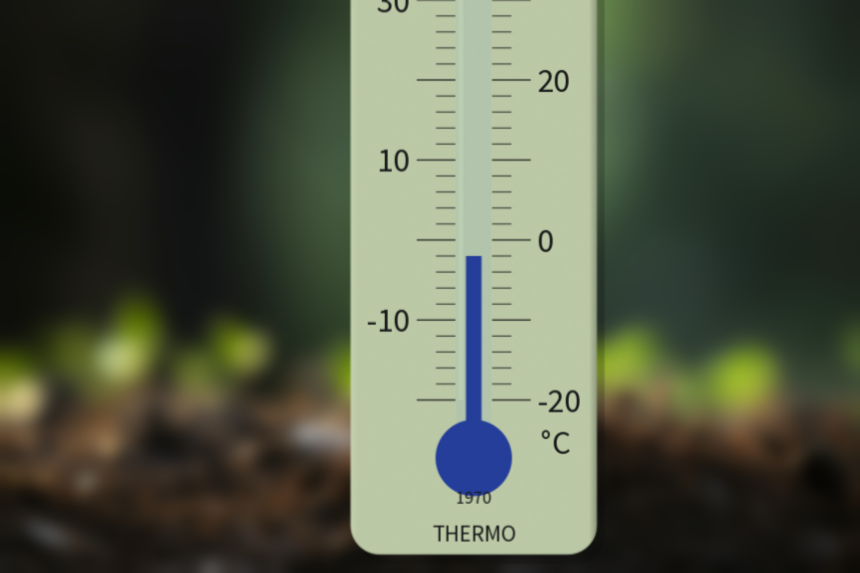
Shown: -2 °C
